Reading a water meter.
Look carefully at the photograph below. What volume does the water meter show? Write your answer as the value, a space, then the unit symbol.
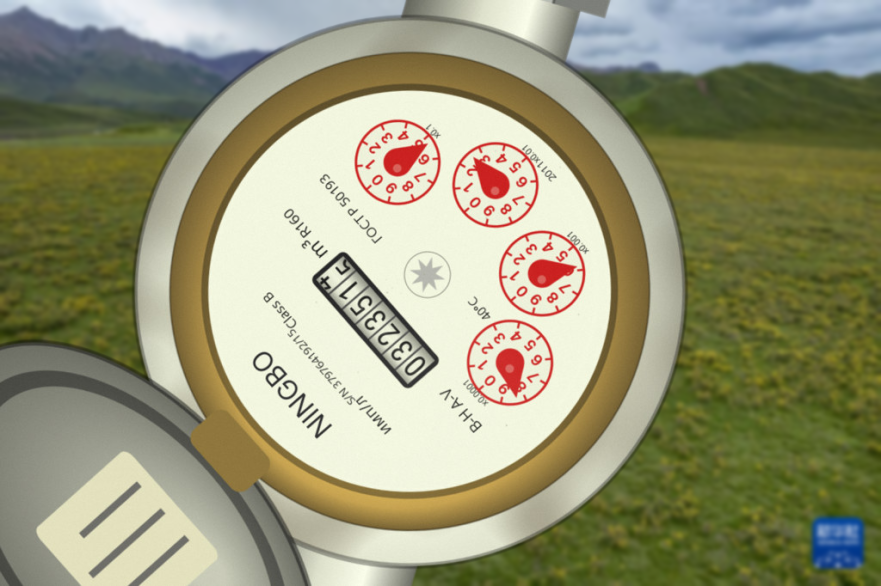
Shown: 323514.5258 m³
